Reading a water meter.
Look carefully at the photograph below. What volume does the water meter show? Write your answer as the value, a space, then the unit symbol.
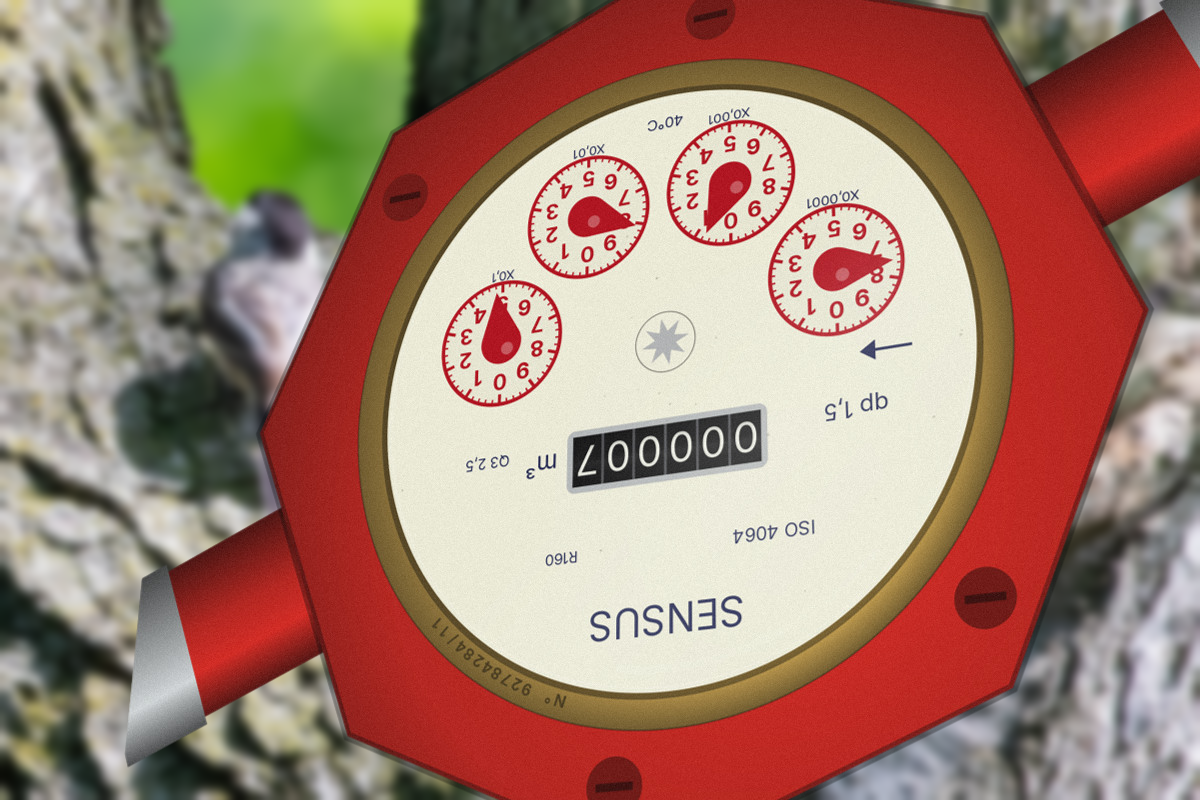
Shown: 7.4807 m³
